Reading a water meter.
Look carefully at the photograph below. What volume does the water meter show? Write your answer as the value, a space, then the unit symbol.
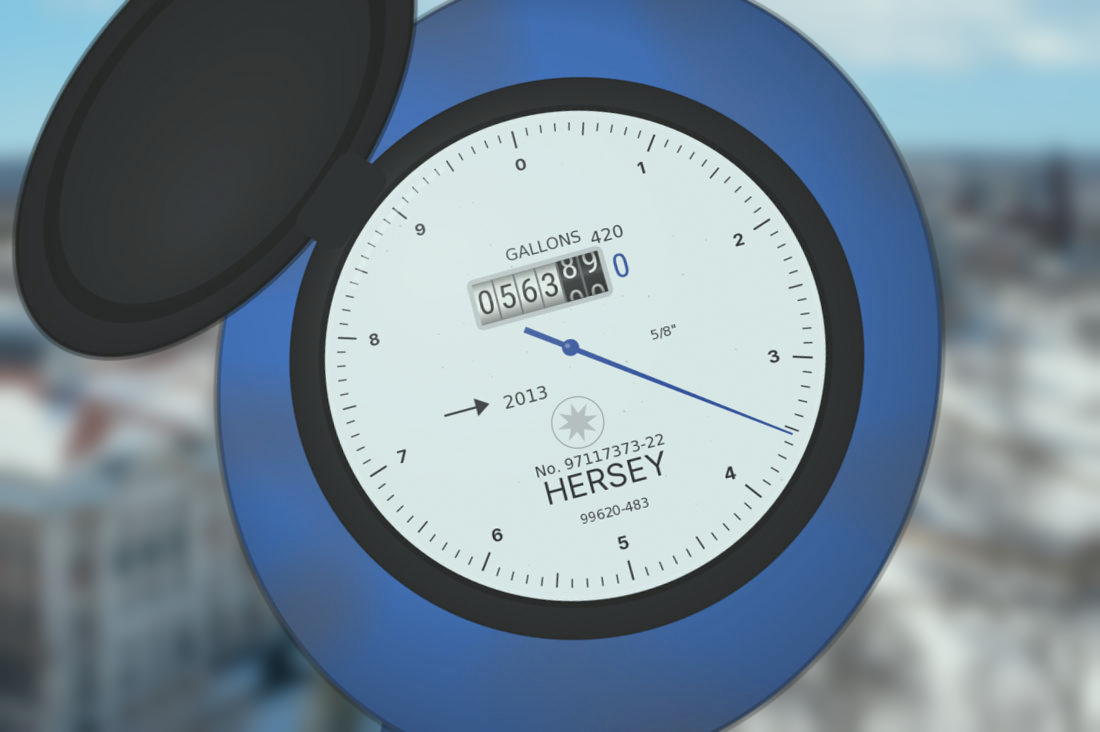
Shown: 563893.5 gal
